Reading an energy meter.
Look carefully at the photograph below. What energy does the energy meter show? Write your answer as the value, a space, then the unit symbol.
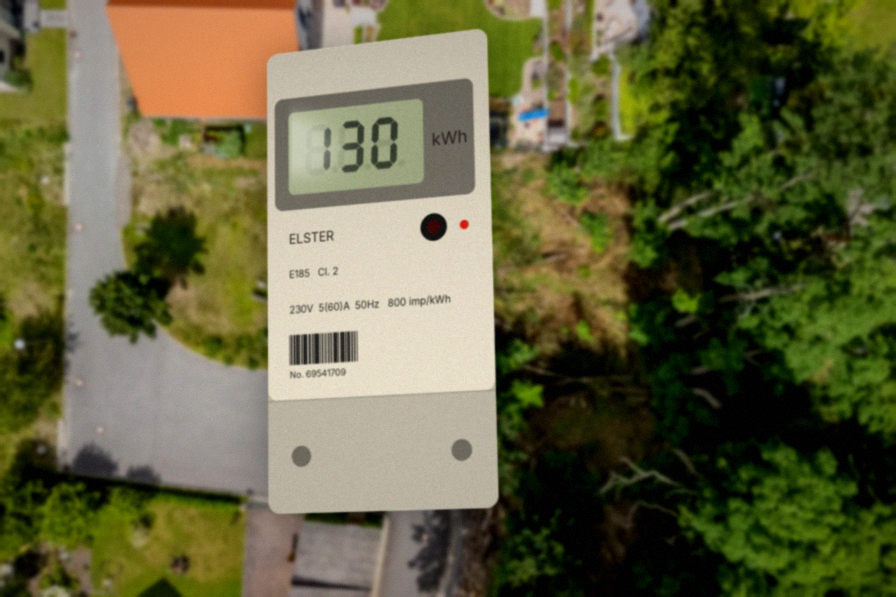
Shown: 130 kWh
